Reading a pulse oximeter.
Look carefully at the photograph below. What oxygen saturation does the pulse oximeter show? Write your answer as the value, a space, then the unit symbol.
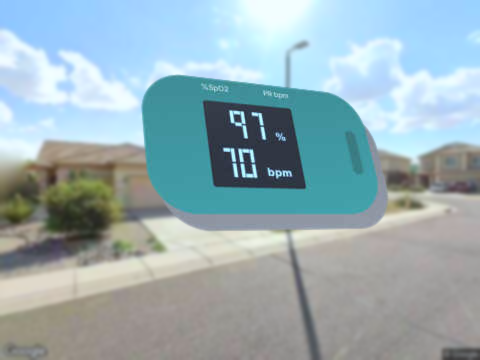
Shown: 97 %
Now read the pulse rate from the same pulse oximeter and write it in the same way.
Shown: 70 bpm
